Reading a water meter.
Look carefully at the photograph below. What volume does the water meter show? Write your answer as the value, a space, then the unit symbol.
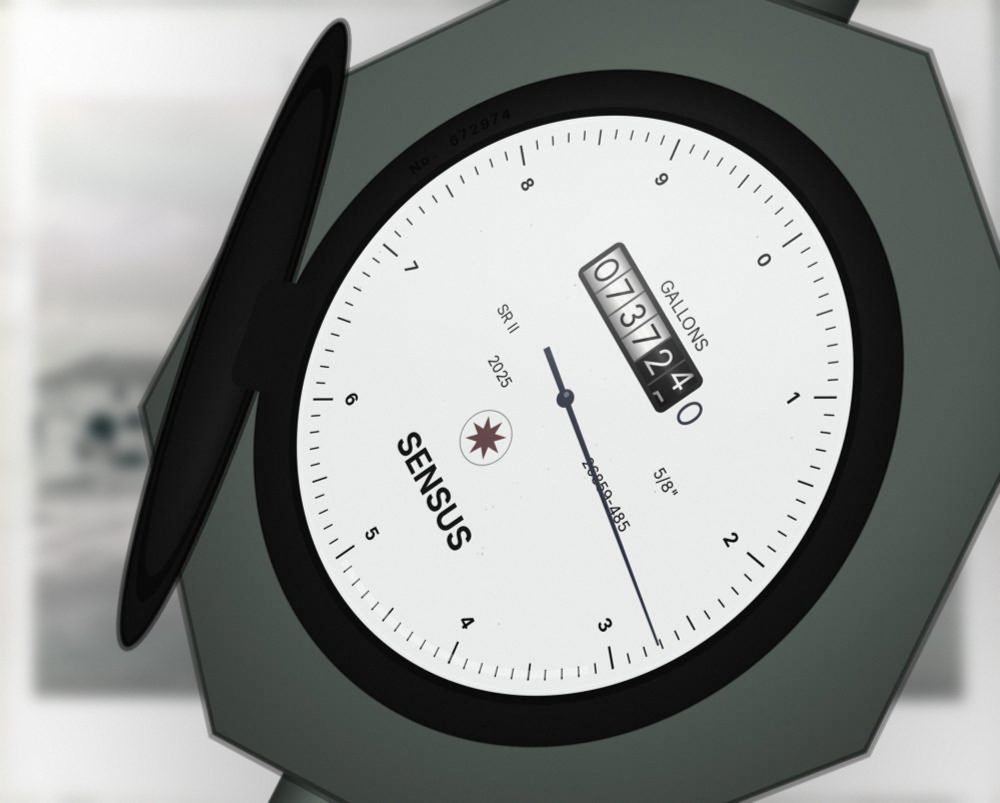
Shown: 737242.7 gal
